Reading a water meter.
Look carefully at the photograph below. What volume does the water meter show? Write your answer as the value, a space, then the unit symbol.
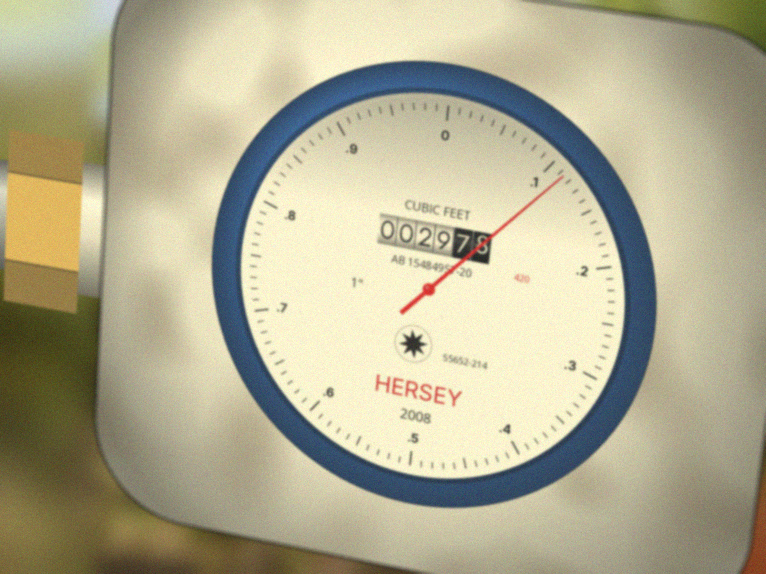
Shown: 2978.11 ft³
